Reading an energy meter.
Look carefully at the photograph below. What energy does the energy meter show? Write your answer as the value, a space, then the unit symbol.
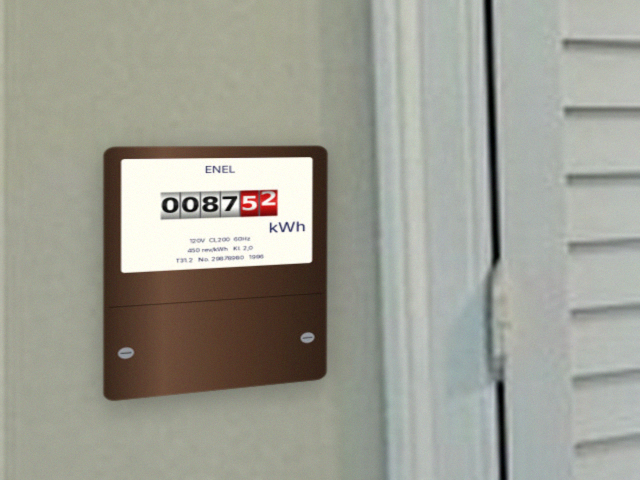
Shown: 87.52 kWh
